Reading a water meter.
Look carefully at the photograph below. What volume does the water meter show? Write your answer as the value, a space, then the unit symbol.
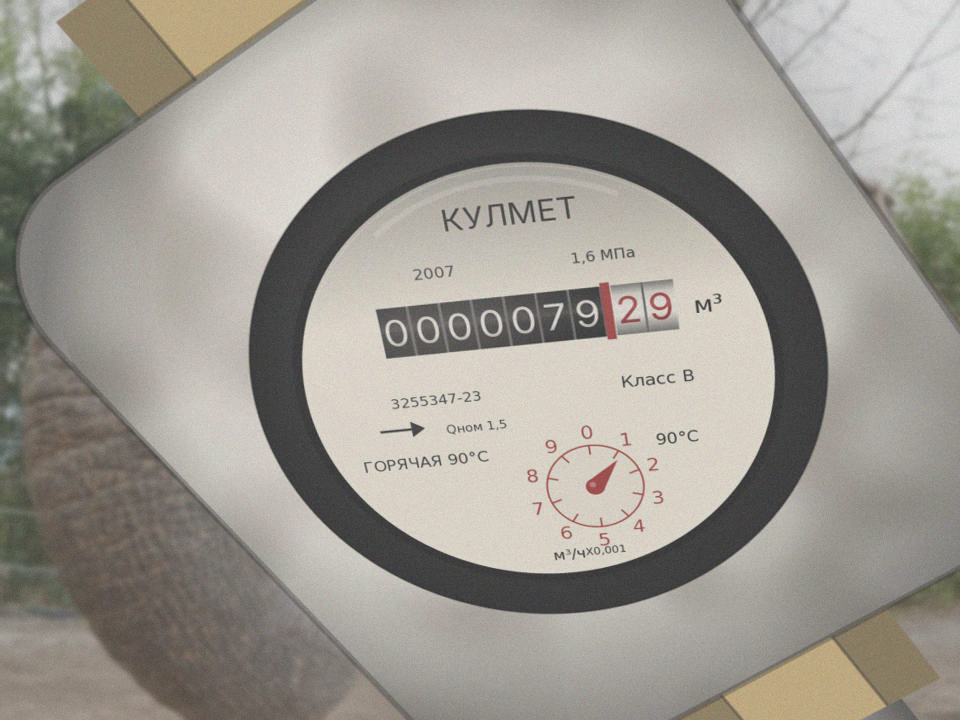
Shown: 79.291 m³
